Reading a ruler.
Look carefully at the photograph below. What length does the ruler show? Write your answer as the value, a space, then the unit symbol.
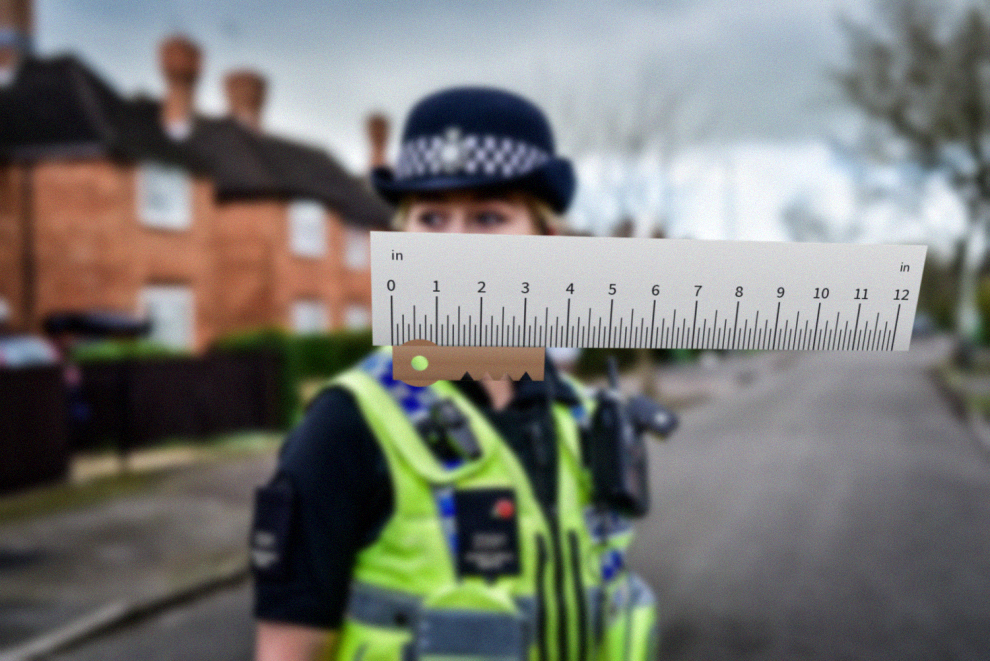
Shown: 3.5 in
